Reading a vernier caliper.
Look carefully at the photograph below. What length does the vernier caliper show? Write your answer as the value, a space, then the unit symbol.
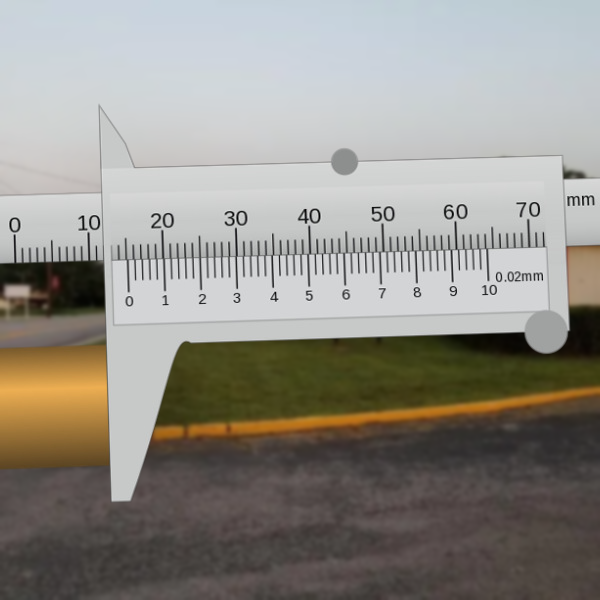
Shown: 15.2 mm
